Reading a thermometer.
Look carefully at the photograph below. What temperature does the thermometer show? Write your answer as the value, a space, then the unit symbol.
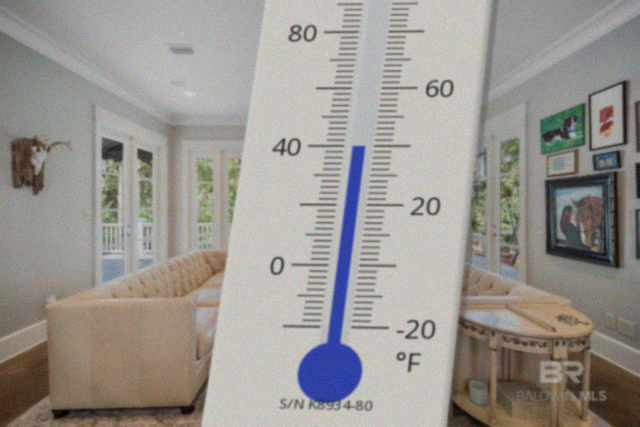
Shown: 40 °F
